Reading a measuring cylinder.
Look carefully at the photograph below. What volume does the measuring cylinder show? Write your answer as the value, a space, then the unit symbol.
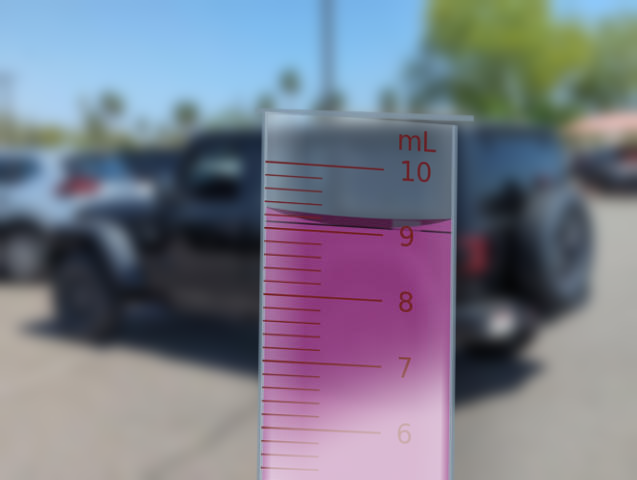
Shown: 9.1 mL
